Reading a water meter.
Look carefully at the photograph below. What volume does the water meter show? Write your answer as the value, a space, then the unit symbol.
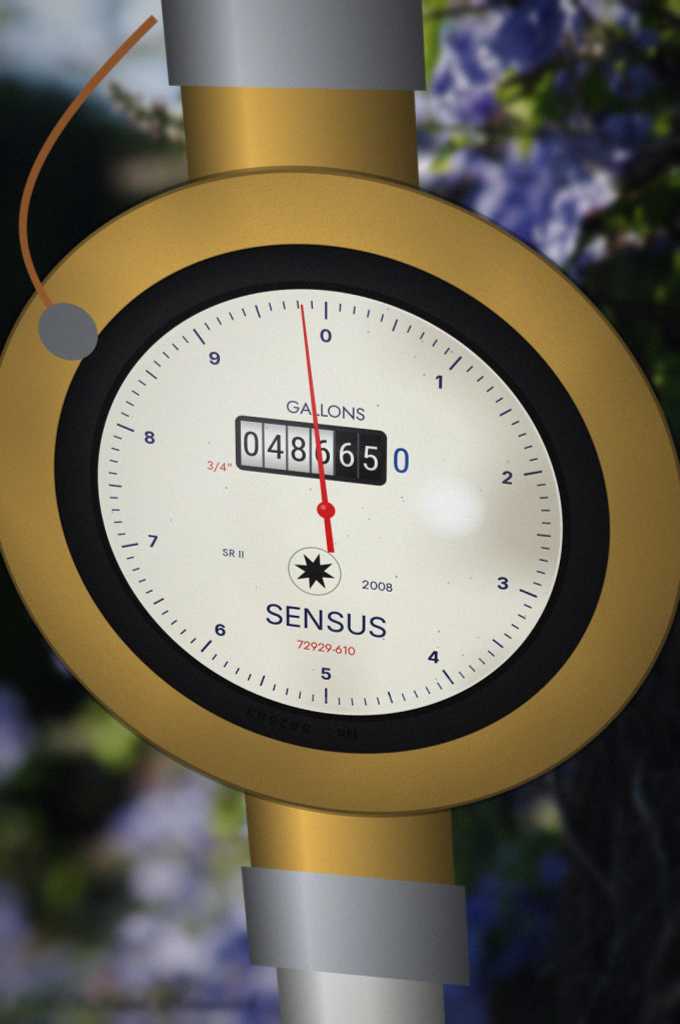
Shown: 486649.8 gal
